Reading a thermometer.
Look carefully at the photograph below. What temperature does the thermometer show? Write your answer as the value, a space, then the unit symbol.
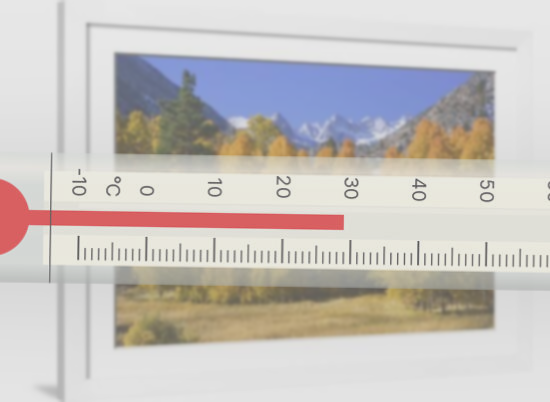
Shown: 29 °C
